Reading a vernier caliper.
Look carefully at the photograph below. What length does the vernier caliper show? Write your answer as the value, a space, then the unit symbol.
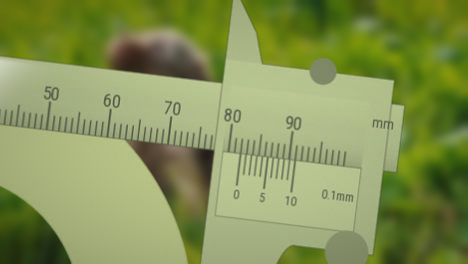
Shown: 82.0 mm
